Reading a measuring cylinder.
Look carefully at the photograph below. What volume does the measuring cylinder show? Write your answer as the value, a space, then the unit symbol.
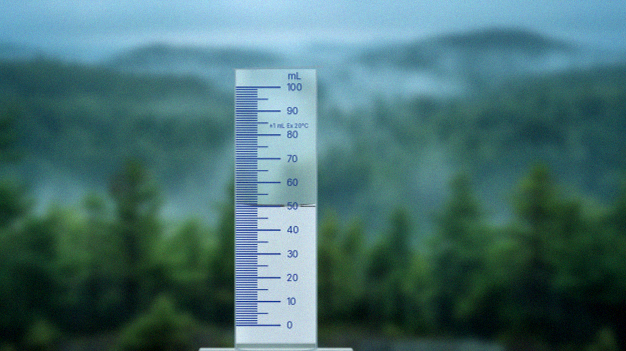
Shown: 50 mL
